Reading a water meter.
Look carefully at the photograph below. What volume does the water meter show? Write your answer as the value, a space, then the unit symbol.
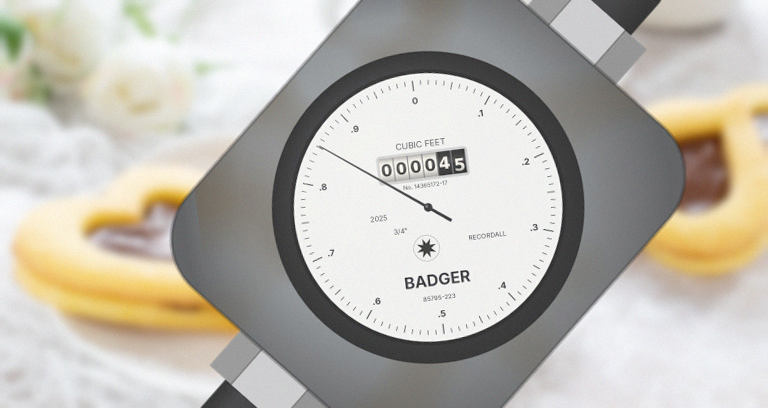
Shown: 44.85 ft³
